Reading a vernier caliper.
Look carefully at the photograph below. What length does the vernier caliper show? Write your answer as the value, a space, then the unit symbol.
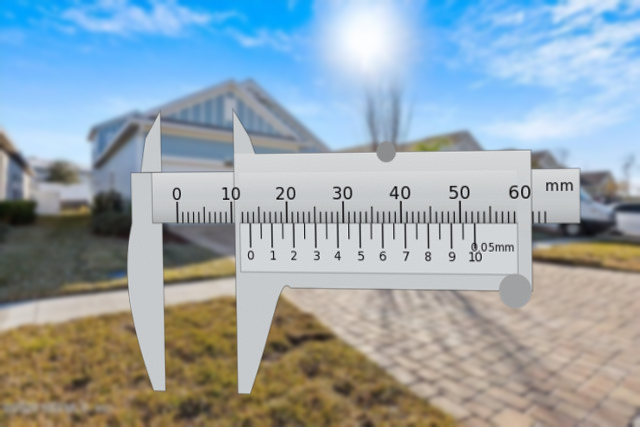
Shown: 13.4 mm
